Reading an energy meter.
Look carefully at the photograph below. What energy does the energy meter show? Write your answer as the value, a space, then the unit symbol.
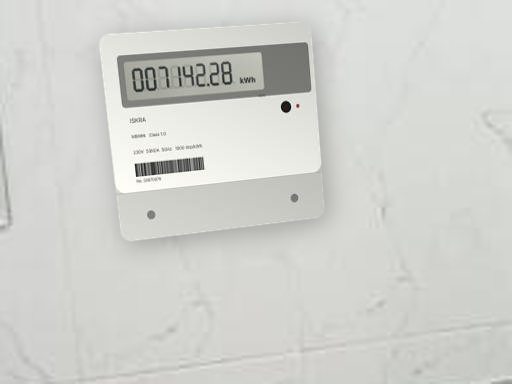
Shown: 7142.28 kWh
